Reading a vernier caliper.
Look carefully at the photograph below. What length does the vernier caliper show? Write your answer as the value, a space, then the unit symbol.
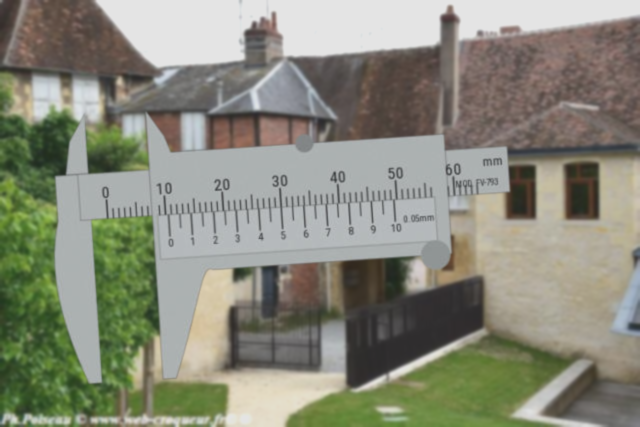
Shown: 10.5 mm
